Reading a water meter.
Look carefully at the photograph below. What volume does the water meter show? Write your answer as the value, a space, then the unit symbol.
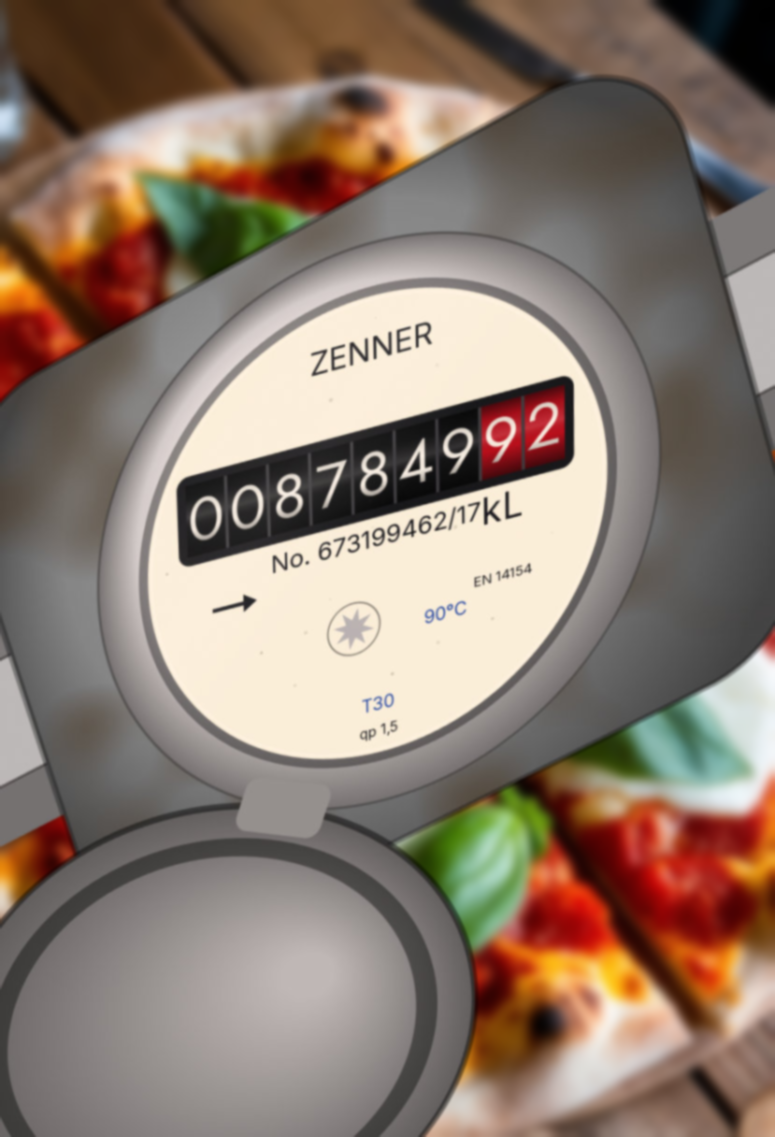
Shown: 87849.92 kL
